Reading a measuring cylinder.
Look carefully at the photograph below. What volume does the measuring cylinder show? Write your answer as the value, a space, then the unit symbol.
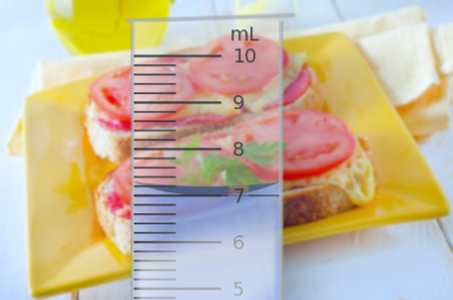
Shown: 7 mL
